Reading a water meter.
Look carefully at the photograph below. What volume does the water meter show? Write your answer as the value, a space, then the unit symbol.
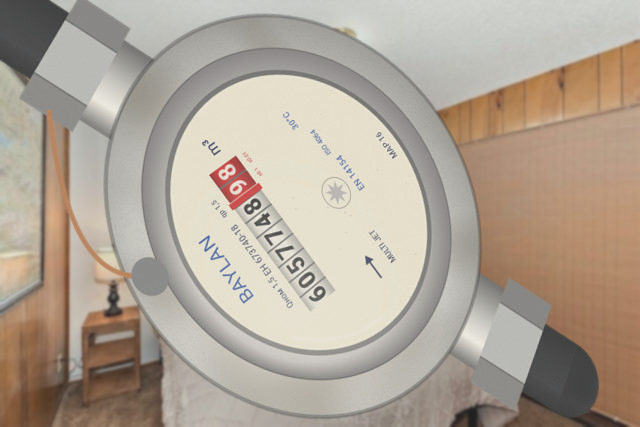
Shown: 6057748.98 m³
